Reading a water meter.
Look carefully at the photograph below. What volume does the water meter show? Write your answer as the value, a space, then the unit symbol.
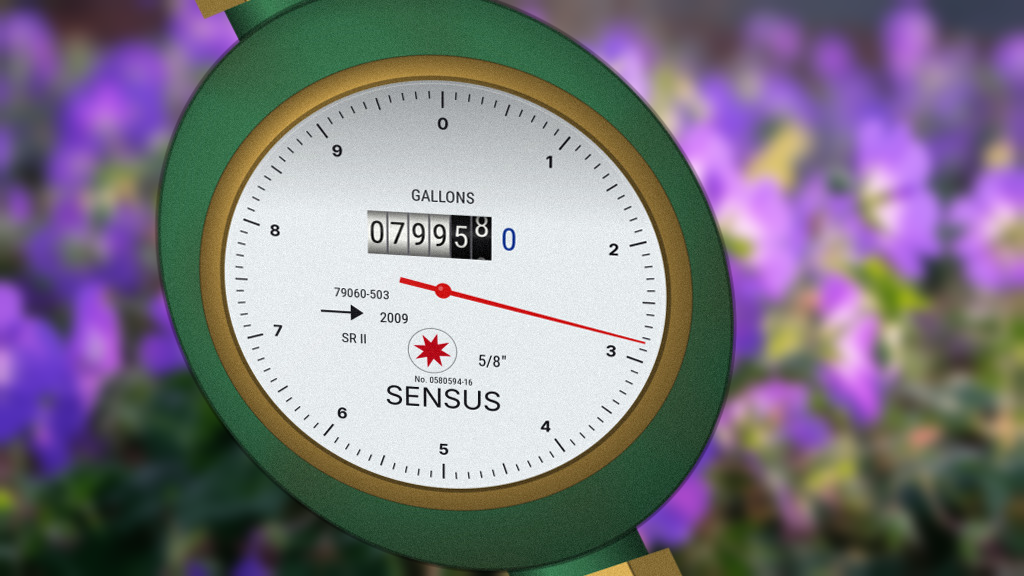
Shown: 799582.8 gal
